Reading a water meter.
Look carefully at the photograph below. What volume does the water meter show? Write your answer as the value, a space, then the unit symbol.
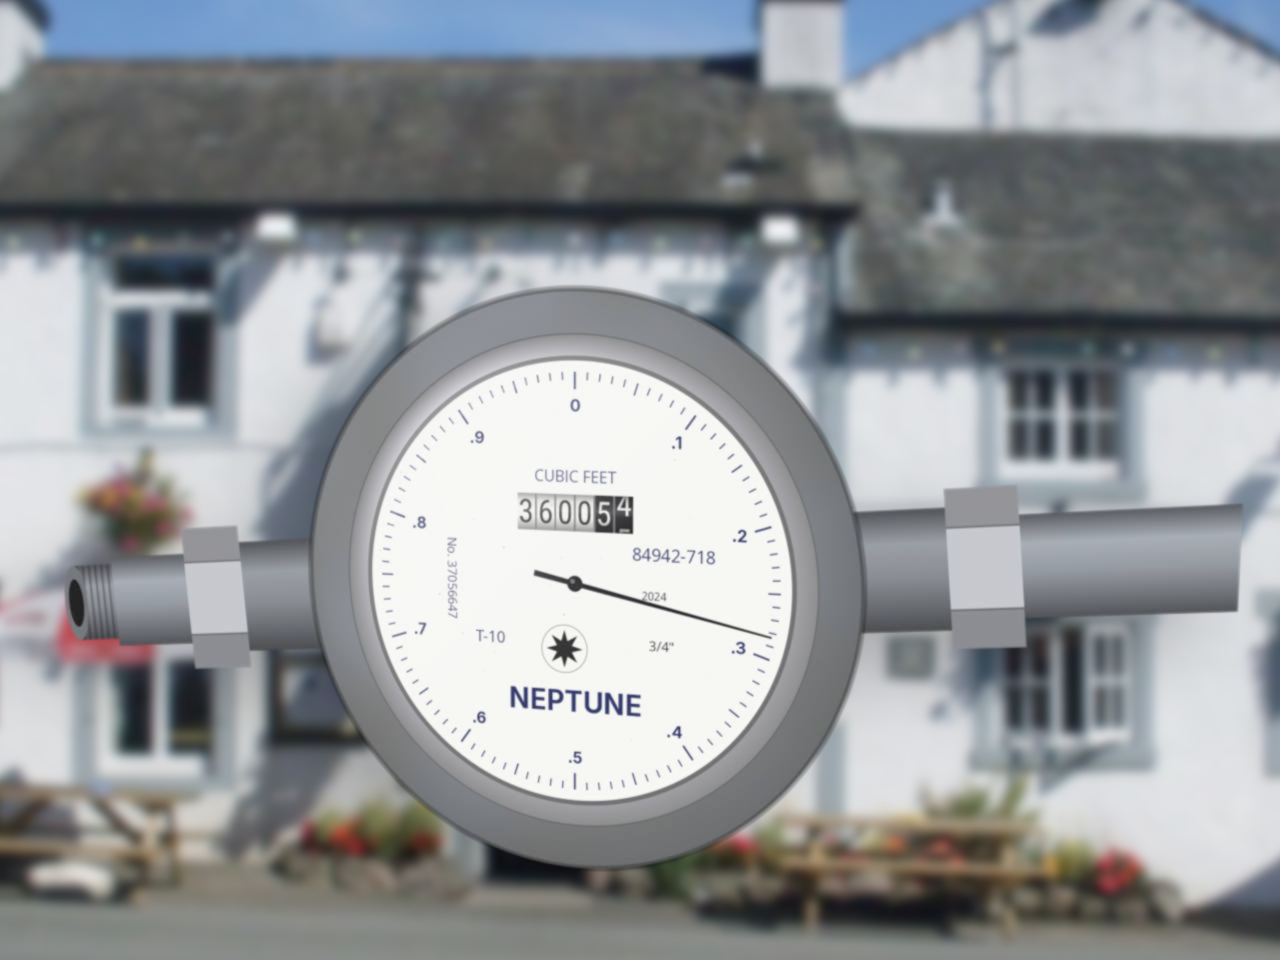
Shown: 360054.28 ft³
